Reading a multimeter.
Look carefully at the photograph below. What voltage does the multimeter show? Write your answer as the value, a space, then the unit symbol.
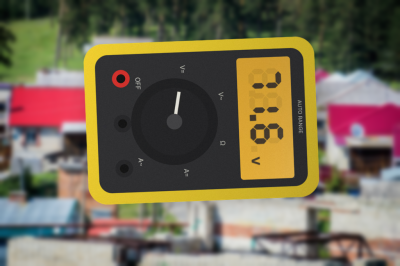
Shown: 71.6 V
